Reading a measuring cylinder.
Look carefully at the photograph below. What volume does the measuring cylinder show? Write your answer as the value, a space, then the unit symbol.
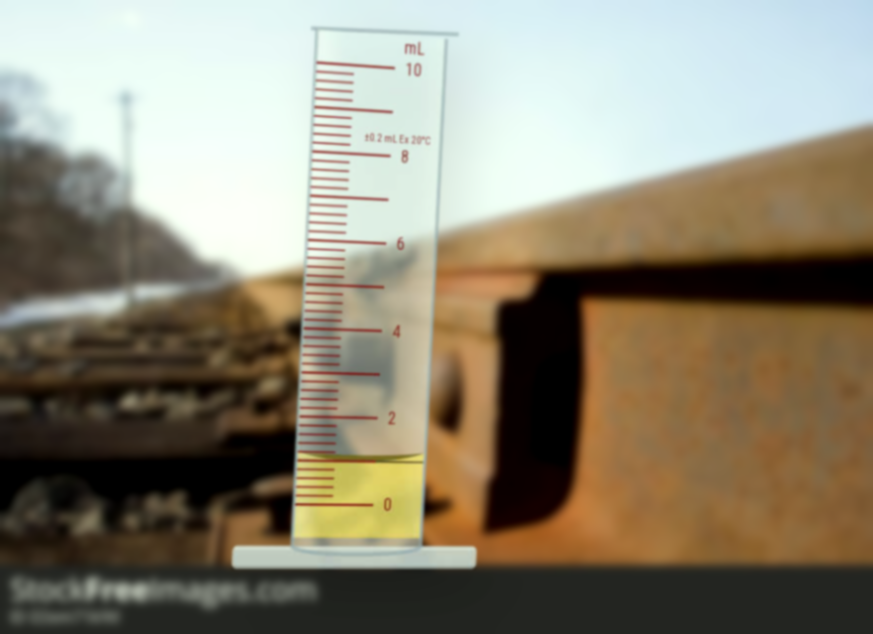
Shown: 1 mL
